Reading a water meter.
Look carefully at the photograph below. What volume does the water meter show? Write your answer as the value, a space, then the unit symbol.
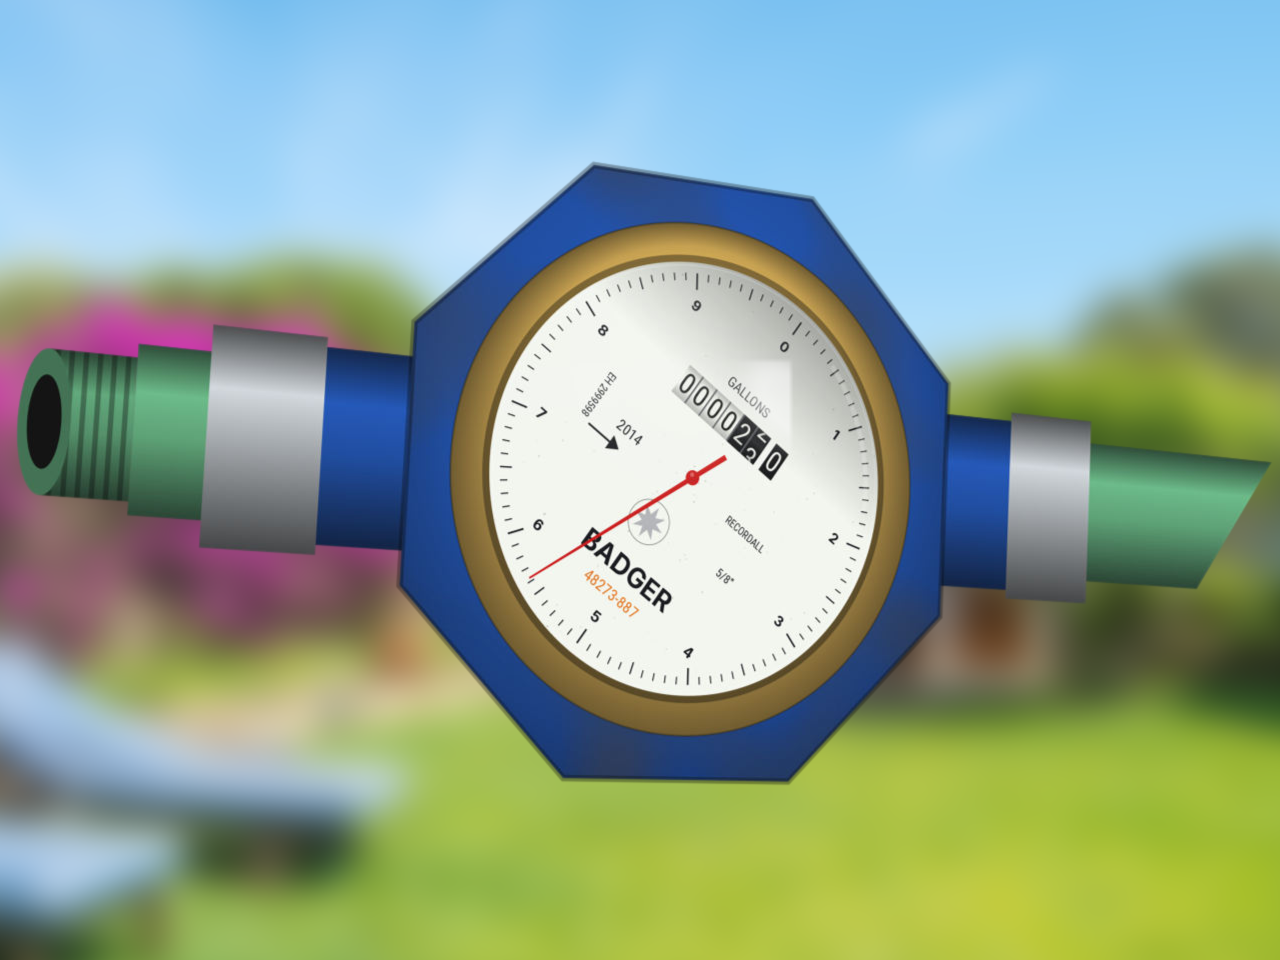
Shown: 225.6 gal
